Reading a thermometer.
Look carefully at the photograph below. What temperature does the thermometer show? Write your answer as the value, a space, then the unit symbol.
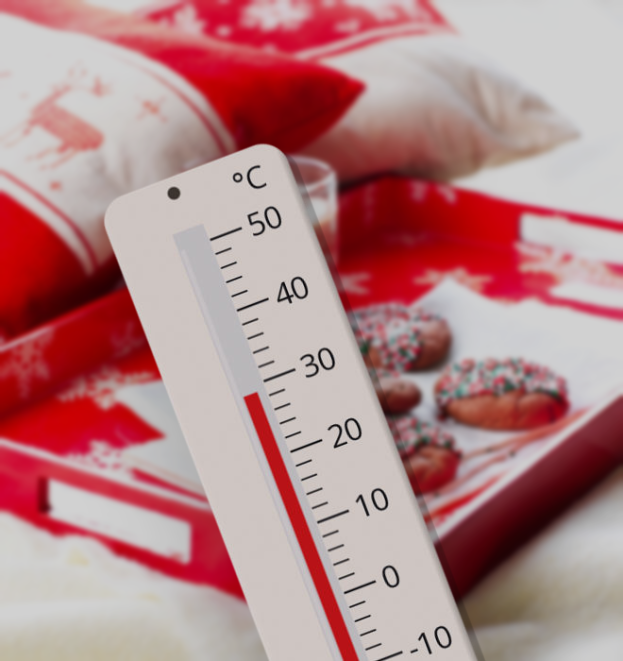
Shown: 29 °C
